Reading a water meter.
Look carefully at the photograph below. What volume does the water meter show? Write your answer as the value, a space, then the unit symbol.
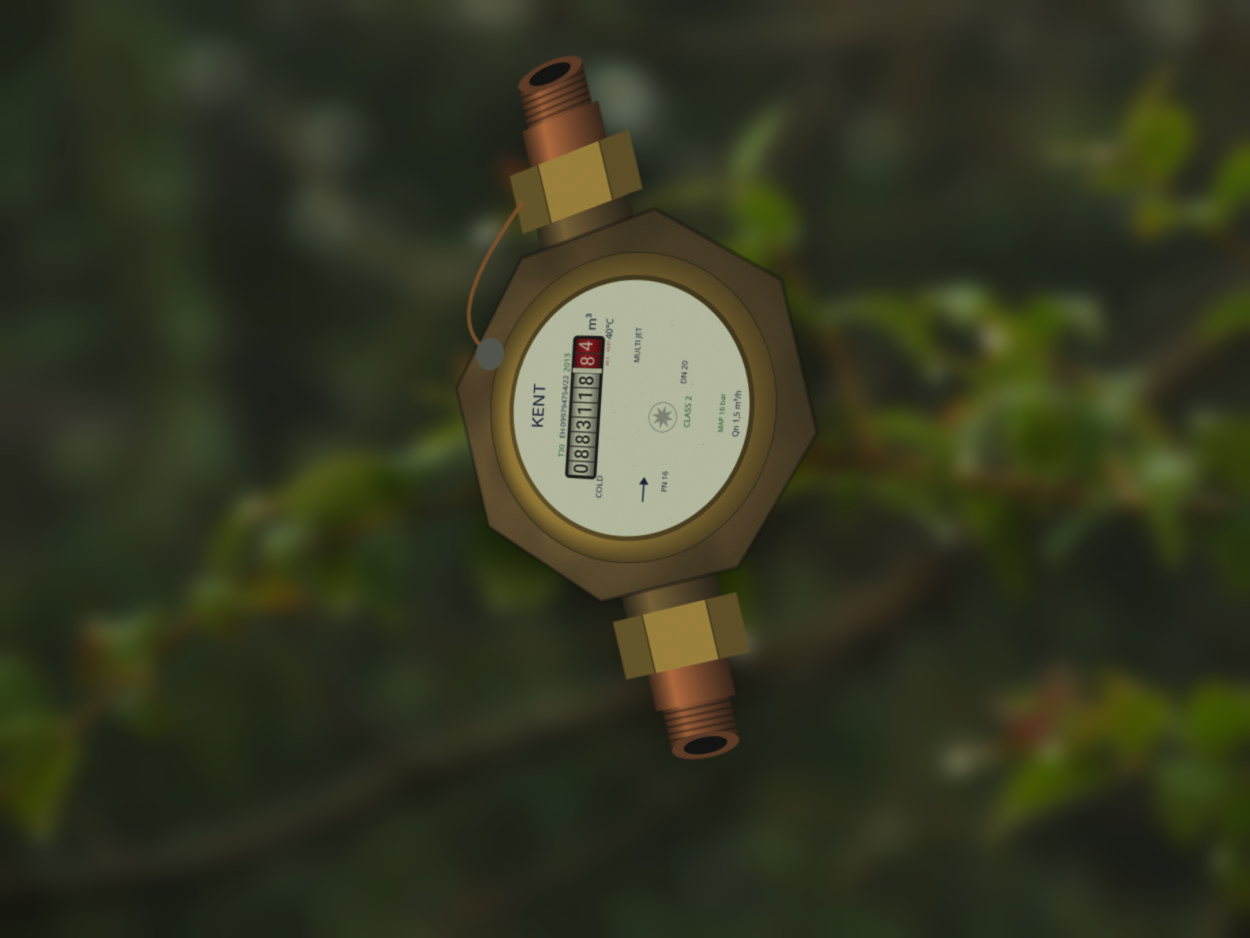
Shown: 883118.84 m³
